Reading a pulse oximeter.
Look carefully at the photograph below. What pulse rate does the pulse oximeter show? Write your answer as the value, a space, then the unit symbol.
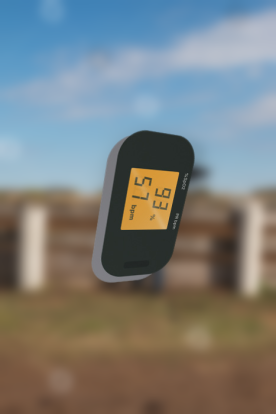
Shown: 57 bpm
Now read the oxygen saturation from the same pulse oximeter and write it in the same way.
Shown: 93 %
